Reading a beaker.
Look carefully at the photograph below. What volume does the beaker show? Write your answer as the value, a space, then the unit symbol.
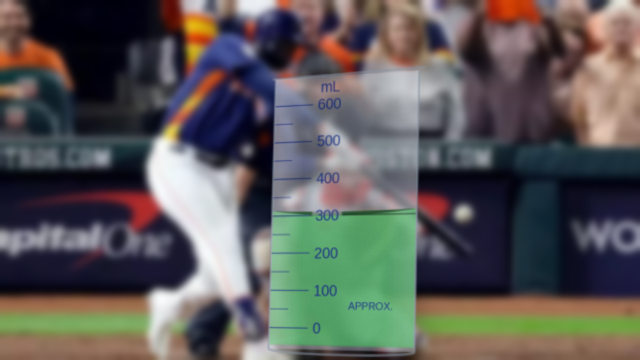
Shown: 300 mL
